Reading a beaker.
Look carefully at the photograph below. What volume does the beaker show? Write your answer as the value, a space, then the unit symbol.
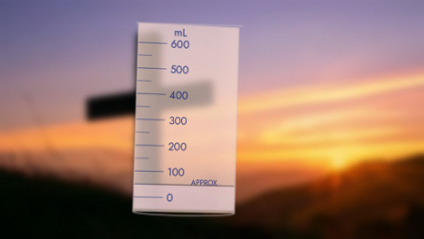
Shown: 50 mL
